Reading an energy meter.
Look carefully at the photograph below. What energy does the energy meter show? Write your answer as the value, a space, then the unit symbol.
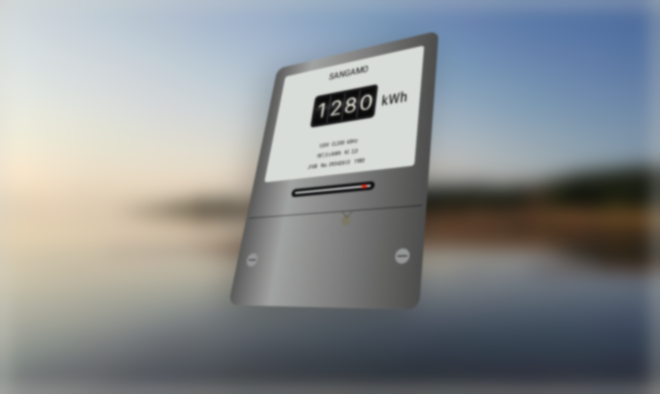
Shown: 1280 kWh
